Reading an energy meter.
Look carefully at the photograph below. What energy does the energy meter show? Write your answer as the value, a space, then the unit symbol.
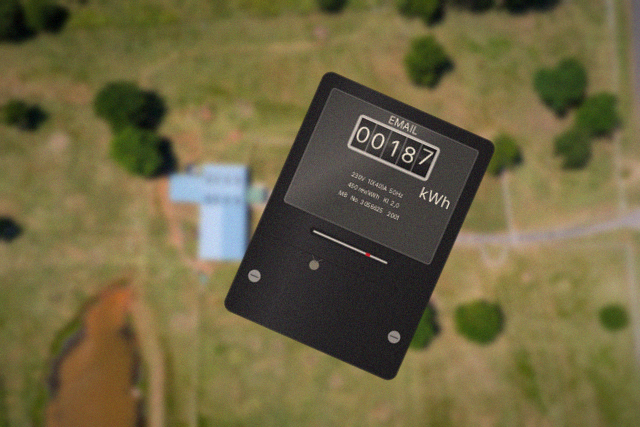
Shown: 187 kWh
